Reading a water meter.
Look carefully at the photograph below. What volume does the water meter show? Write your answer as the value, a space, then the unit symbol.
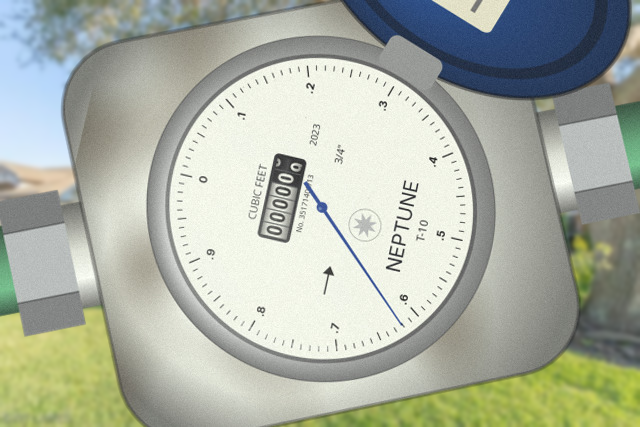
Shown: 8.62 ft³
